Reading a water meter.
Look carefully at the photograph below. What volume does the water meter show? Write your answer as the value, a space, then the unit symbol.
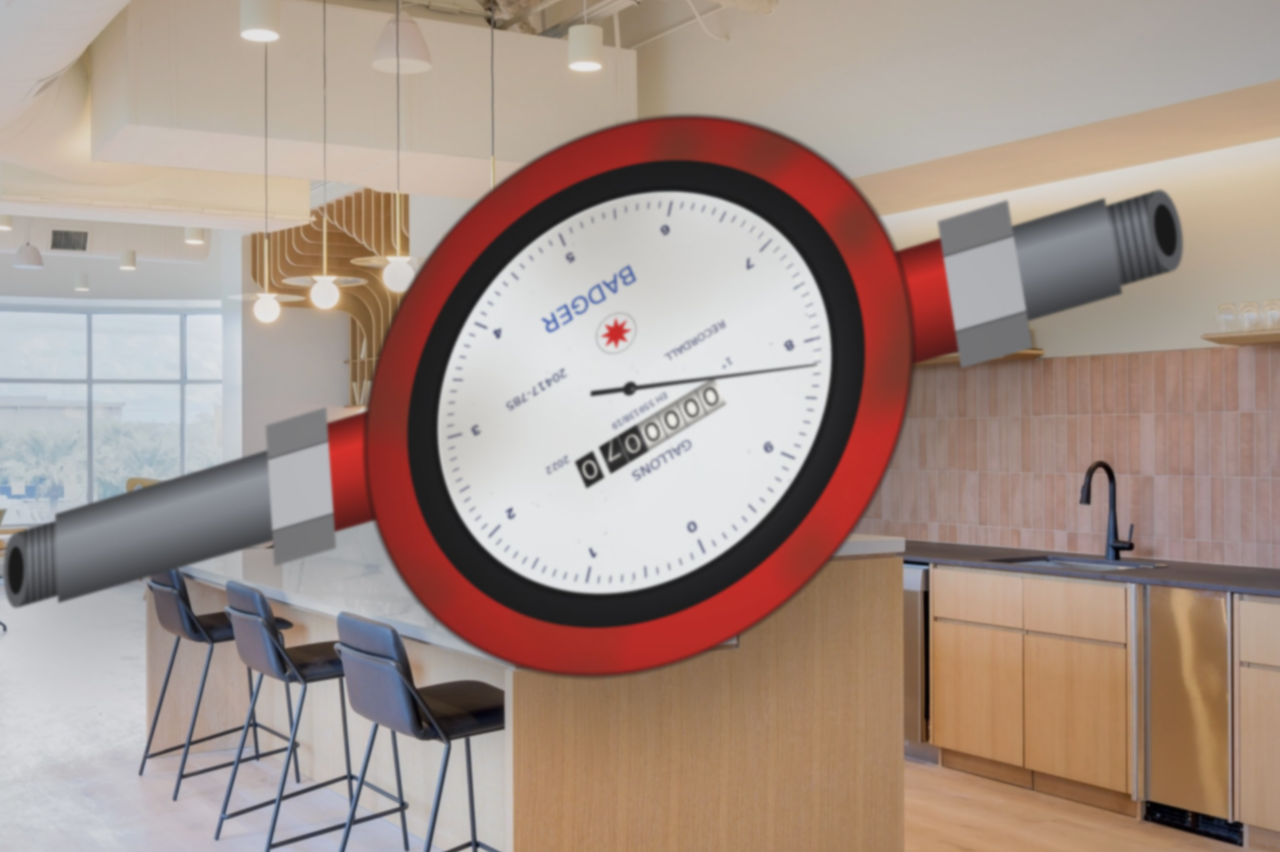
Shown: 68.2 gal
